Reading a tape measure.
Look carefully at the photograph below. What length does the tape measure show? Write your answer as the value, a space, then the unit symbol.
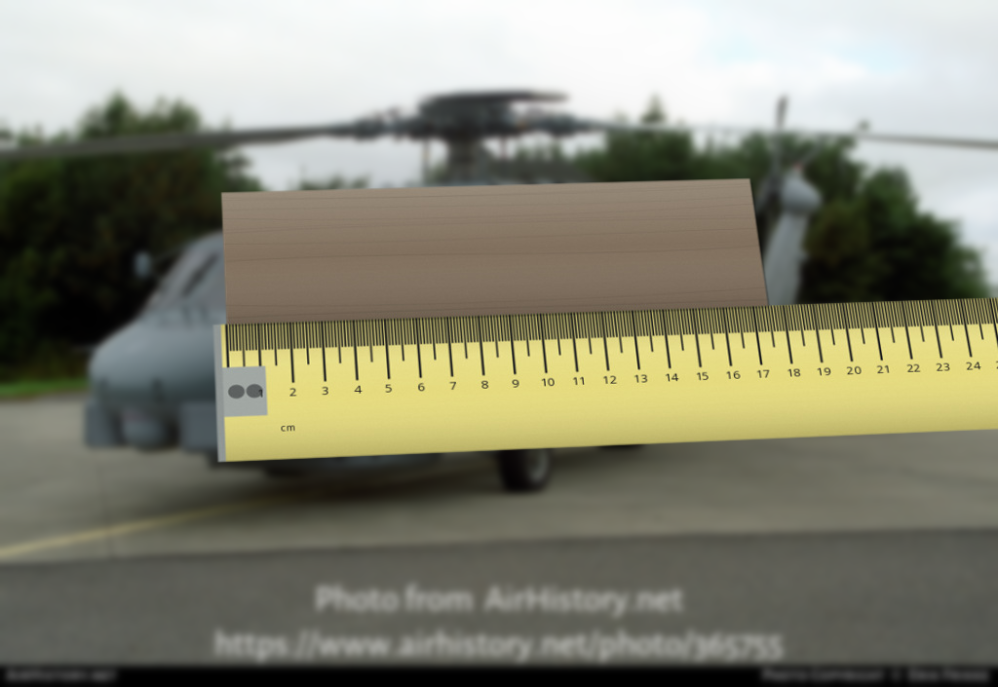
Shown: 17.5 cm
